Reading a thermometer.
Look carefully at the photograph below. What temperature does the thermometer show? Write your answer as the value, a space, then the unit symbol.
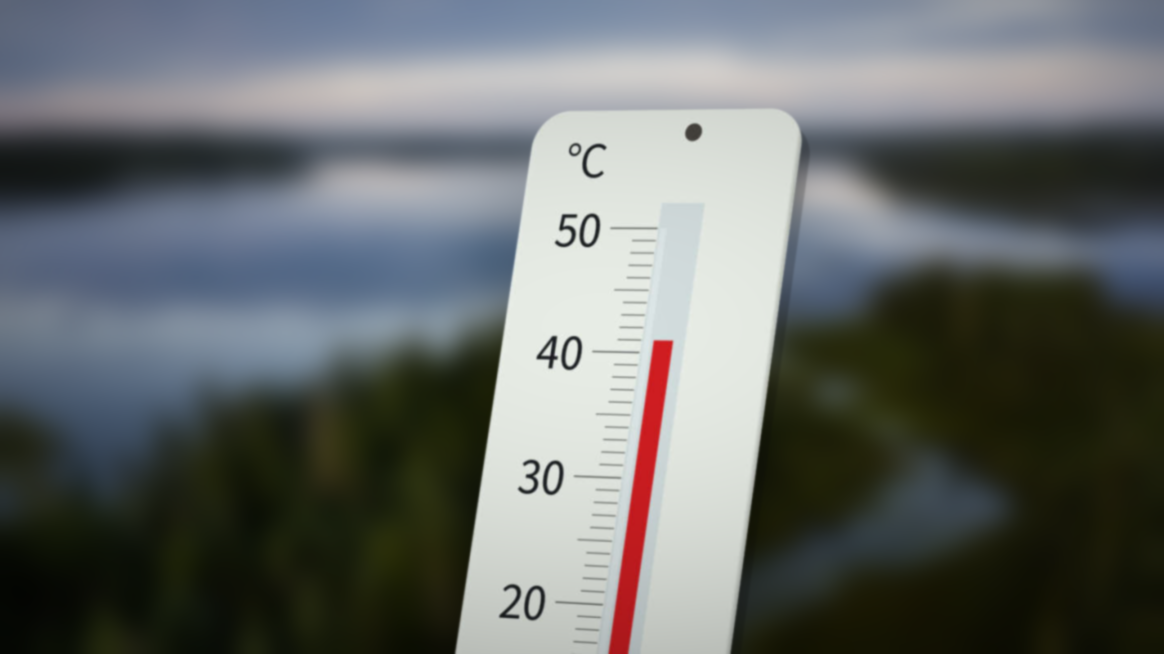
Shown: 41 °C
